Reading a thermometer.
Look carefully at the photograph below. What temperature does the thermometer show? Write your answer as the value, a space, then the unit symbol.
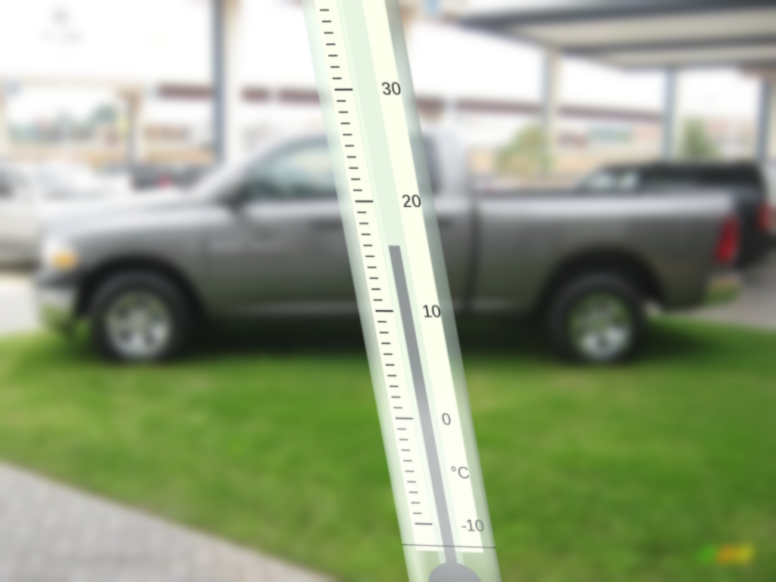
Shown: 16 °C
